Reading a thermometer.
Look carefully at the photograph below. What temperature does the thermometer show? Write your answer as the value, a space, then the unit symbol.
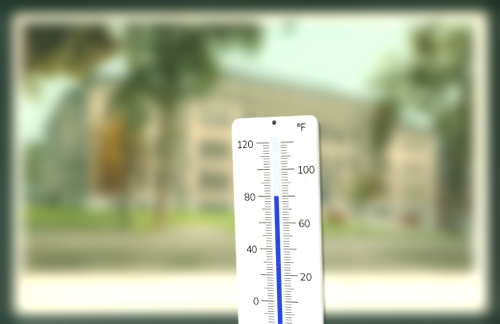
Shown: 80 °F
